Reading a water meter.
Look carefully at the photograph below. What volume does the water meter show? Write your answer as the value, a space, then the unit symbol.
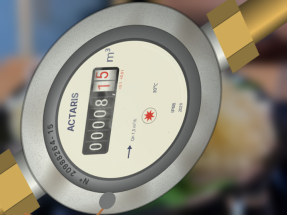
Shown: 8.15 m³
